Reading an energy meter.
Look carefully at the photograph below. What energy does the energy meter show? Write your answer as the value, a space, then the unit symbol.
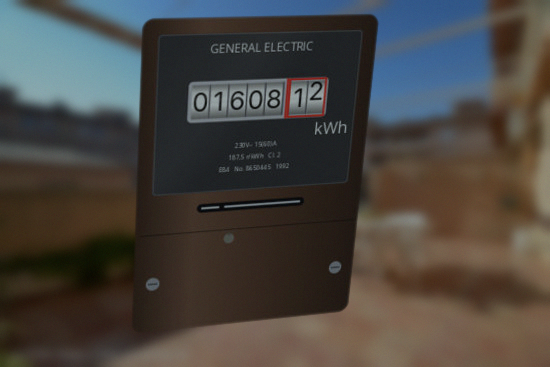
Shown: 1608.12 kWh
